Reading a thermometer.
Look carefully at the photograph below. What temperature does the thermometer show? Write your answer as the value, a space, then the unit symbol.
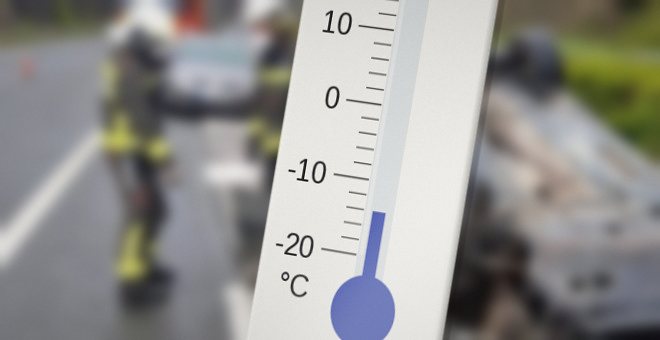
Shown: -14 °C
